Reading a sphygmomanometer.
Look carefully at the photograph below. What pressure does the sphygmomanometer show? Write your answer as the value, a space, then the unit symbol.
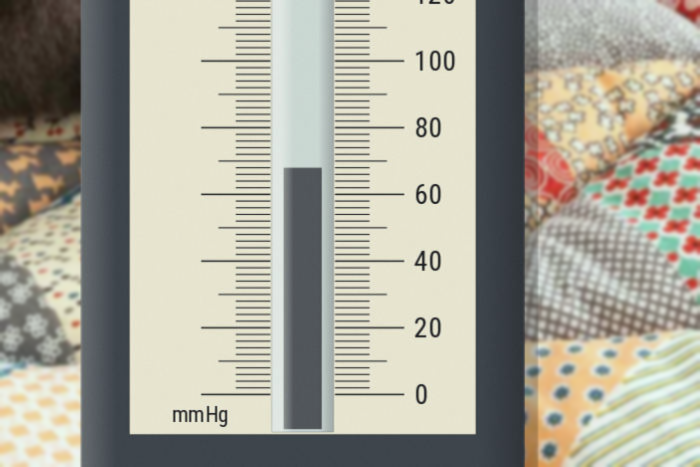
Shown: 68 mmHg
